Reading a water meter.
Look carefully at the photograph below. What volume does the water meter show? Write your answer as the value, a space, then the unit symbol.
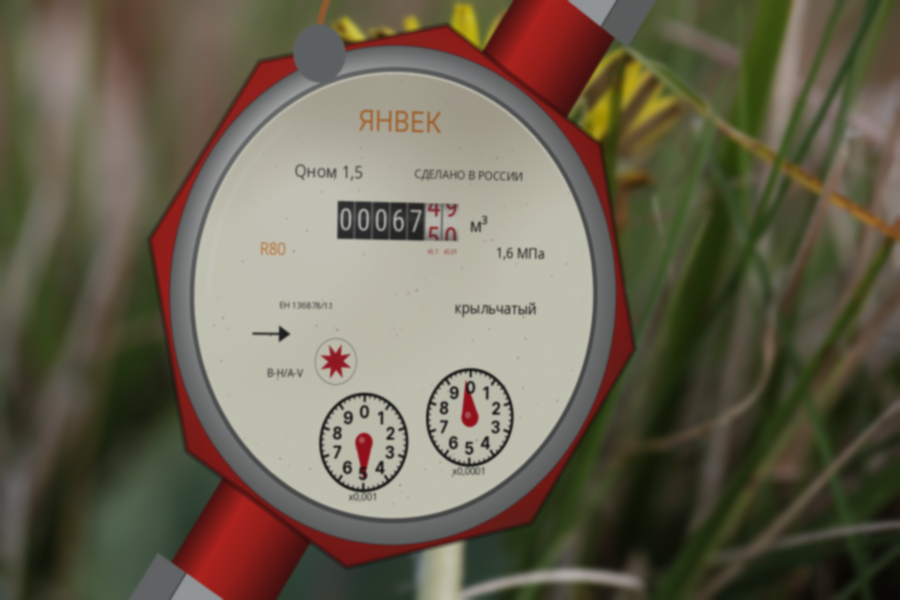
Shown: 67.4949 m³
